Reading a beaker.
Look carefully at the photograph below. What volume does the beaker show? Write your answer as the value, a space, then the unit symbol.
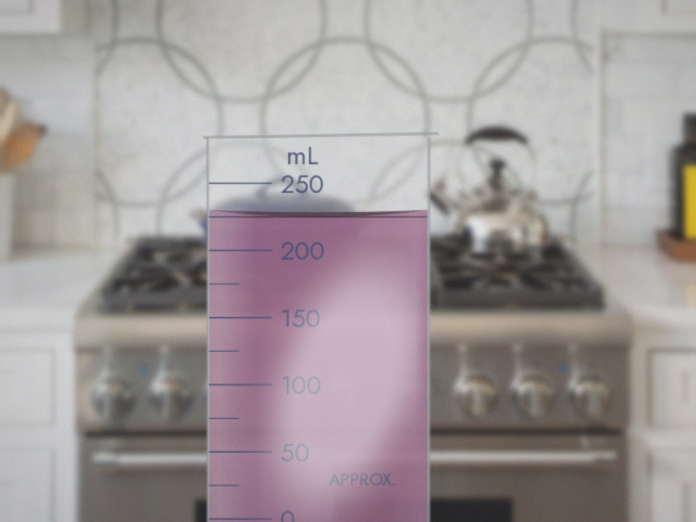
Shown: 225 mL
